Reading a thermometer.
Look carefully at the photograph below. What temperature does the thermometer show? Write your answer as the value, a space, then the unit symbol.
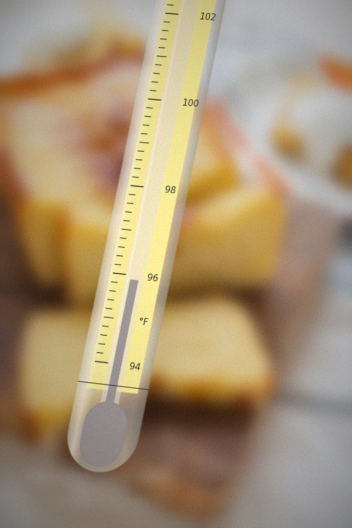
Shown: 95.9 °F
